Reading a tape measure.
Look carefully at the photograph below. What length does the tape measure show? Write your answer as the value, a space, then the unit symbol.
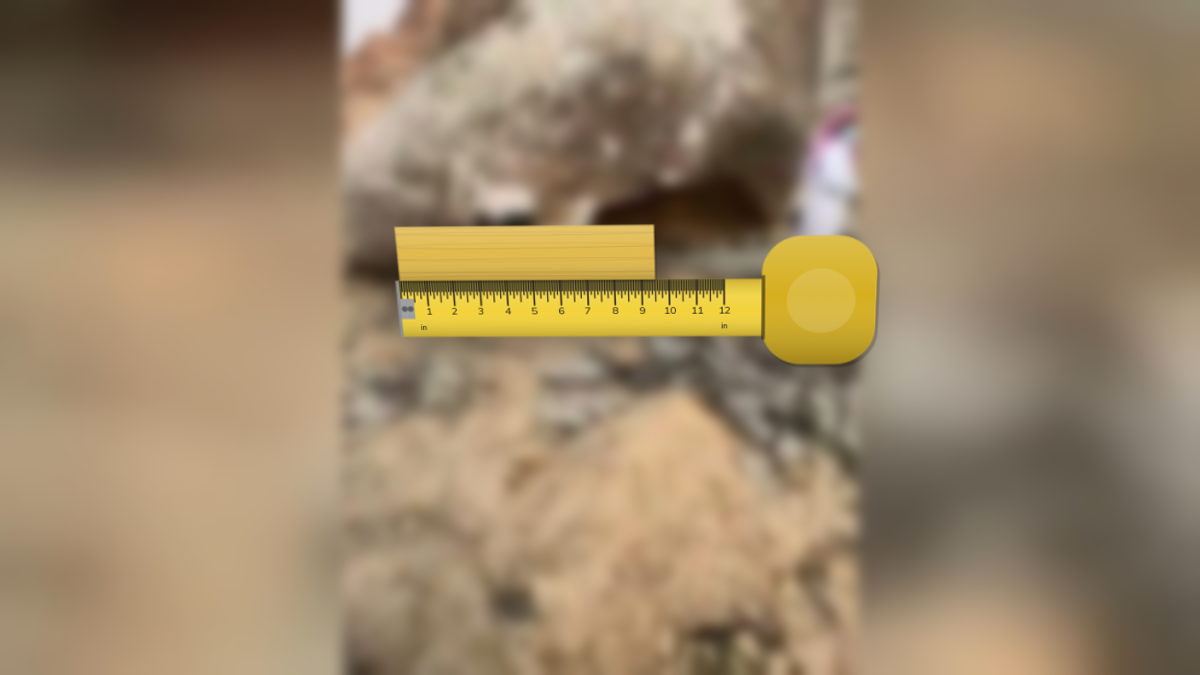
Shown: 9.5 in
